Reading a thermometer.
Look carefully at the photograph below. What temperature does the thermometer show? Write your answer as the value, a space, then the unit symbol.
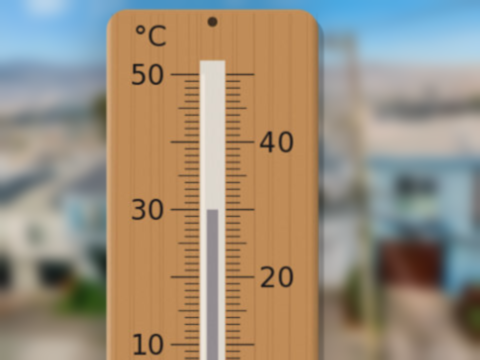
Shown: 30 °C
